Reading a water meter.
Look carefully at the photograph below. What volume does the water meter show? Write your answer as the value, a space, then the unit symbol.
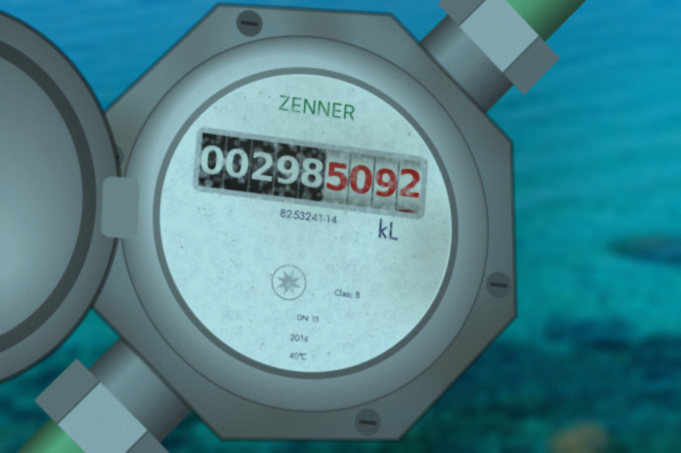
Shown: 298.5092 kL
